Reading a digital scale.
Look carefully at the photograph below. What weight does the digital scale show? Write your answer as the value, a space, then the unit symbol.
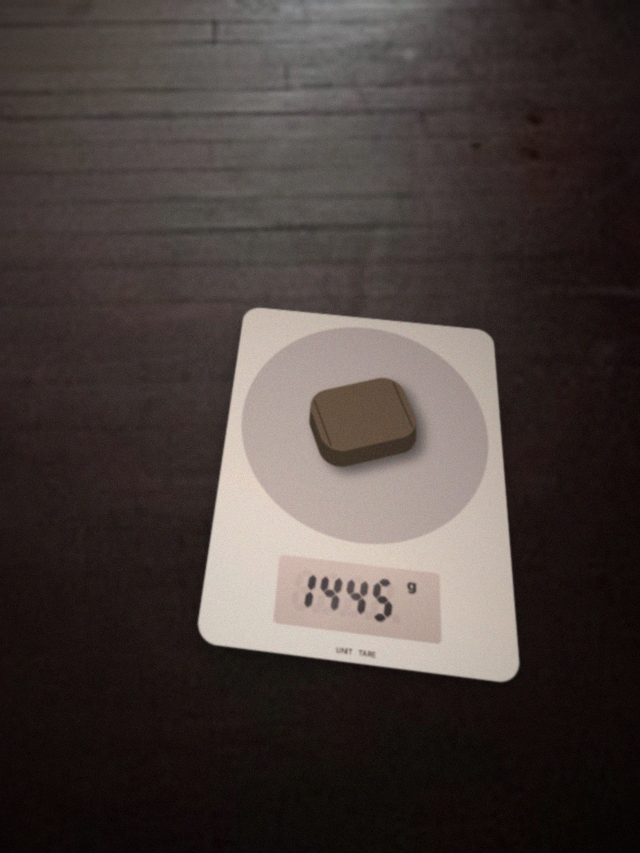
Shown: 1445 g
